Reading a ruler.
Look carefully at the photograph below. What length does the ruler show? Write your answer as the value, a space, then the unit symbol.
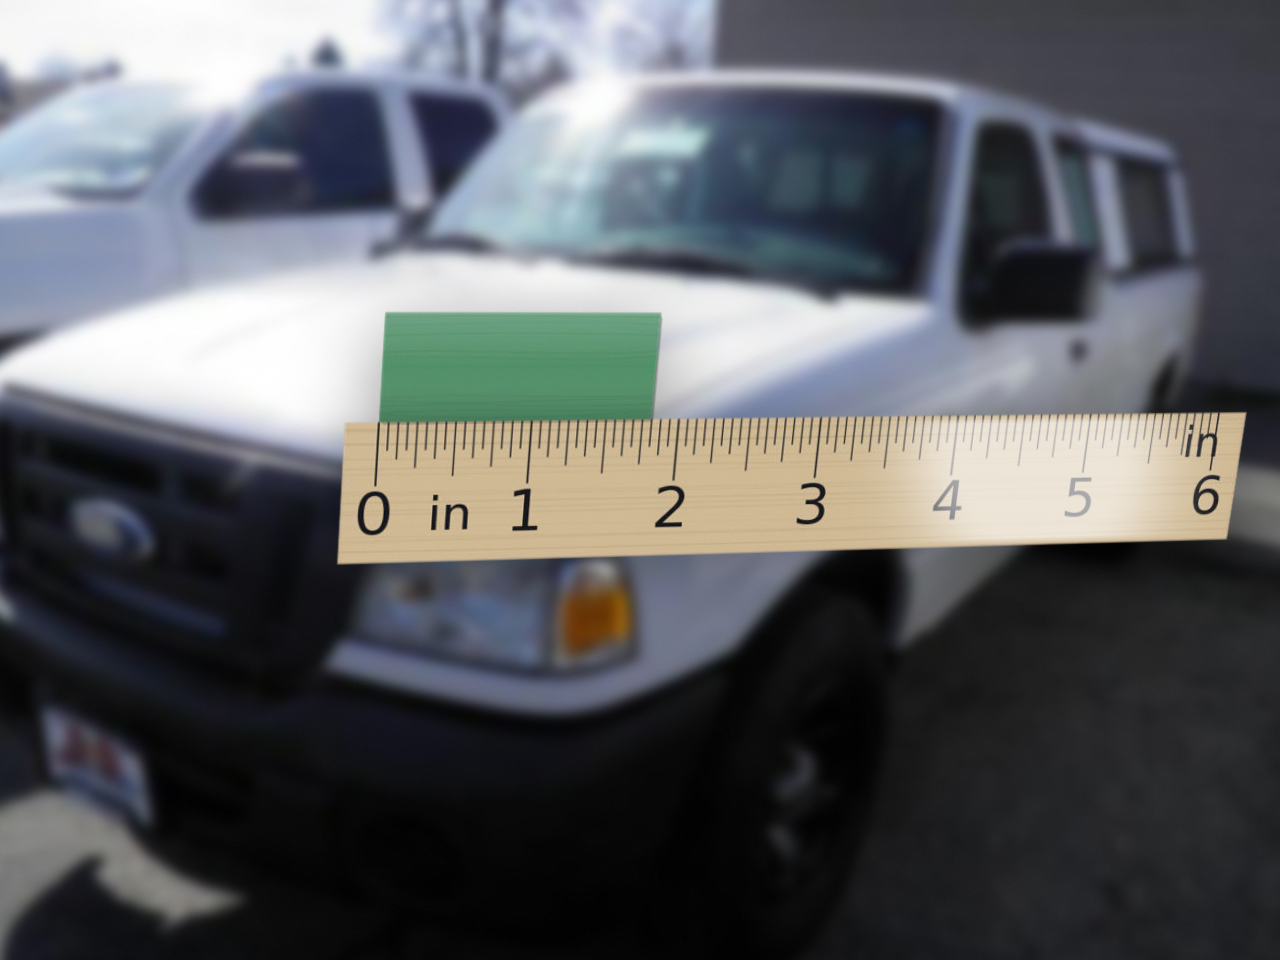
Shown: 1.8125 in
